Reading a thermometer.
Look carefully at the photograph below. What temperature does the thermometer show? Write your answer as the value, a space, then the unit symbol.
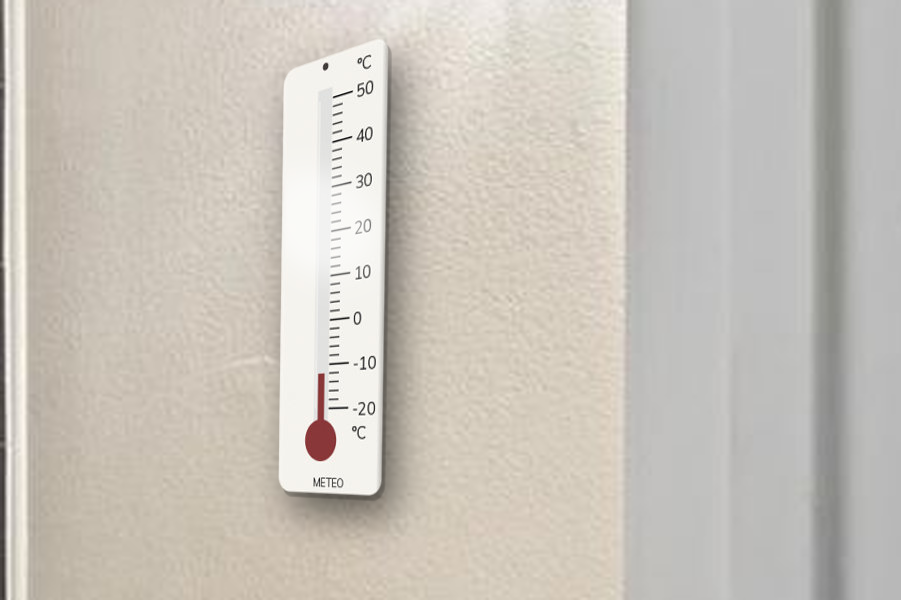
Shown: -12 °C
